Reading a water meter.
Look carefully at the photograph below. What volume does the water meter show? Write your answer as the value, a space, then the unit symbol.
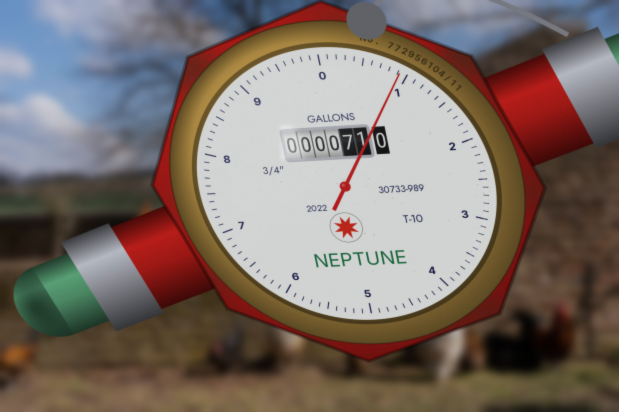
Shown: 710.9 gal
